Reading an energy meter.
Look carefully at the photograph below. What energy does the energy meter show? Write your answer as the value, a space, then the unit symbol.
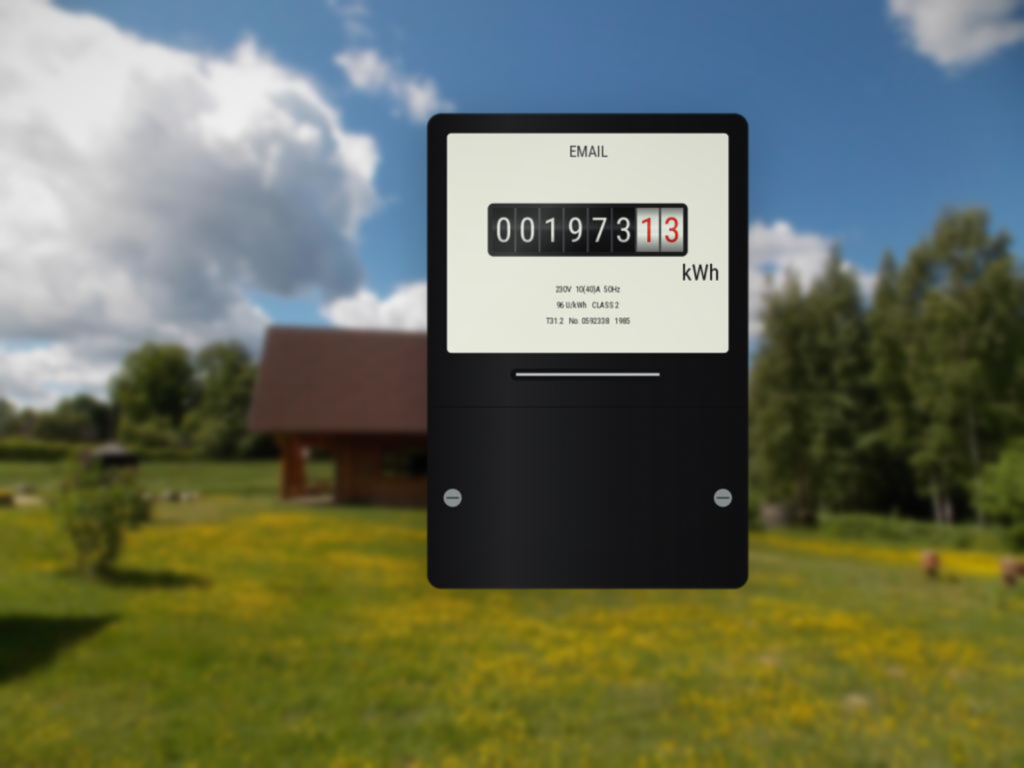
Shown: 1973.13 kWh
